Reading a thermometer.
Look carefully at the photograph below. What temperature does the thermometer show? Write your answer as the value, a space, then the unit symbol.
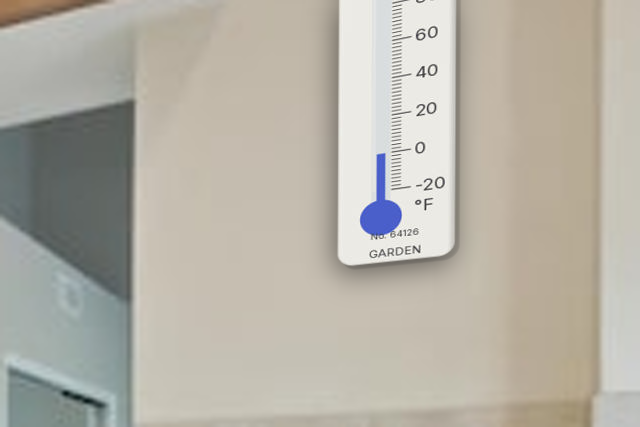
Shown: 0 °F
